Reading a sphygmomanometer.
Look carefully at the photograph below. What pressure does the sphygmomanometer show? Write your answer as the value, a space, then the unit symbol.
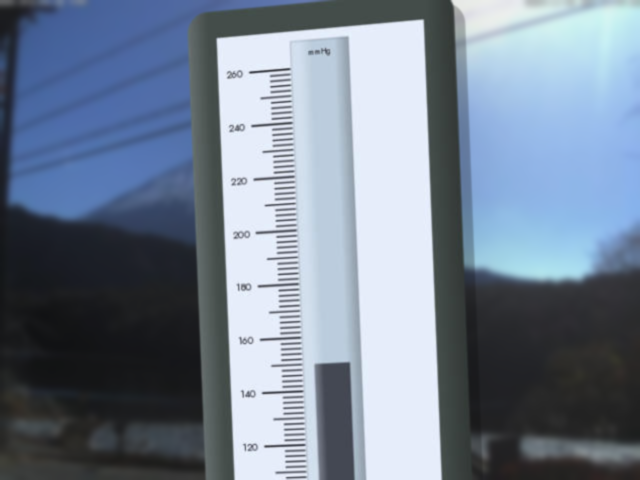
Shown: 150 mmHg
